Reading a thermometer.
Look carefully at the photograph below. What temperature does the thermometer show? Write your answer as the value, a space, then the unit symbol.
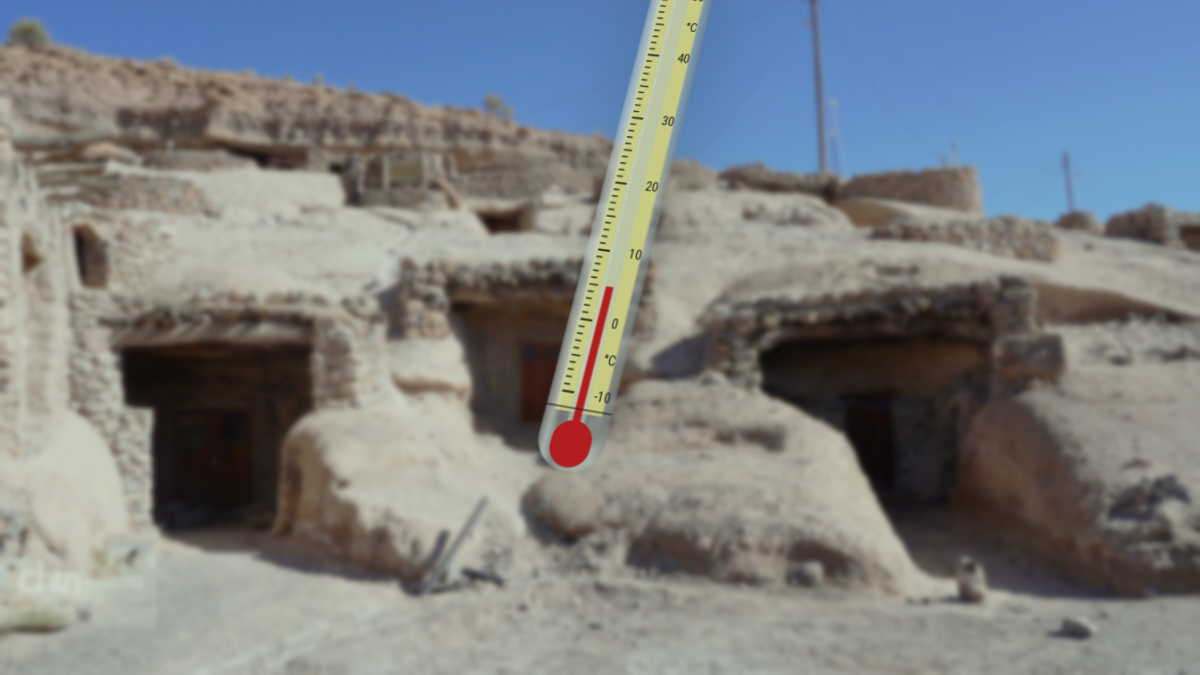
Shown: 5 °C
